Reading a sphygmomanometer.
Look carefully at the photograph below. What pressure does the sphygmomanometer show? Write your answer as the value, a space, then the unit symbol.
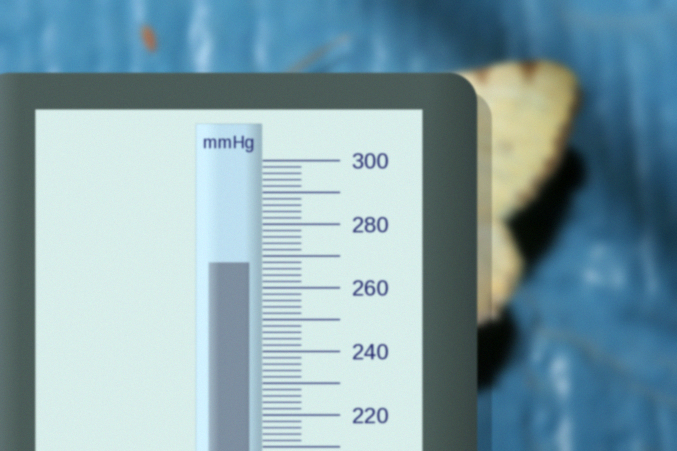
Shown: 268 mmHg
